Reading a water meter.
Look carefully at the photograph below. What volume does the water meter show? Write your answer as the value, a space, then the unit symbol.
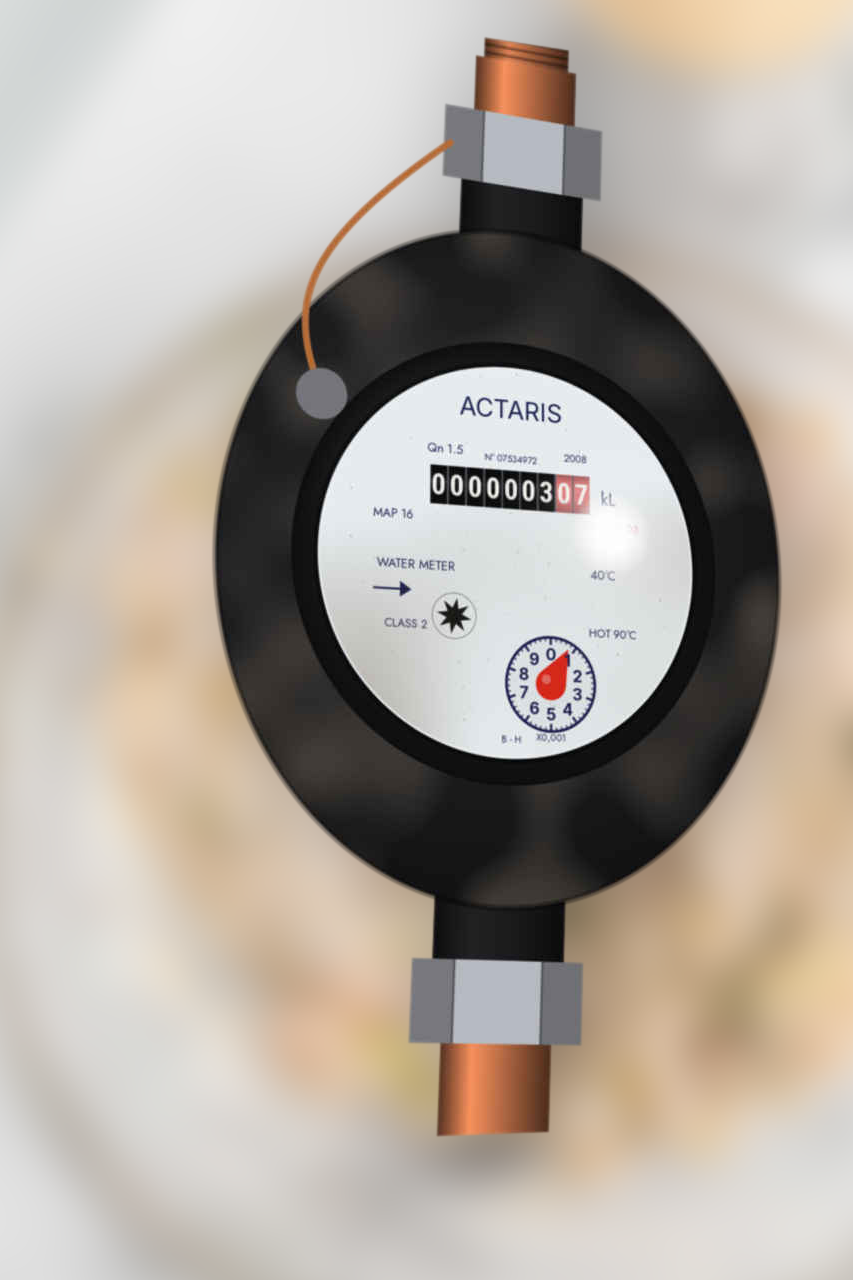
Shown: 3.070 kL
